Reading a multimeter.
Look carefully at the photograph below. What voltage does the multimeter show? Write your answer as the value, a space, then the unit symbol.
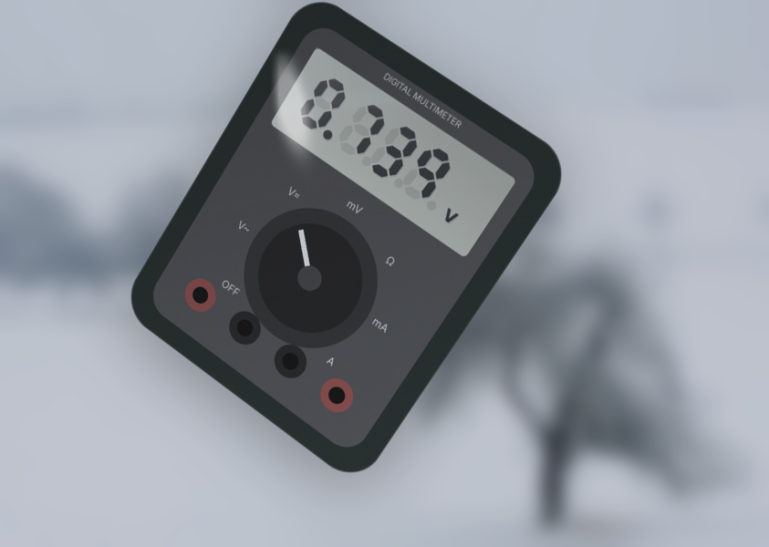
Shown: 0.739 V
